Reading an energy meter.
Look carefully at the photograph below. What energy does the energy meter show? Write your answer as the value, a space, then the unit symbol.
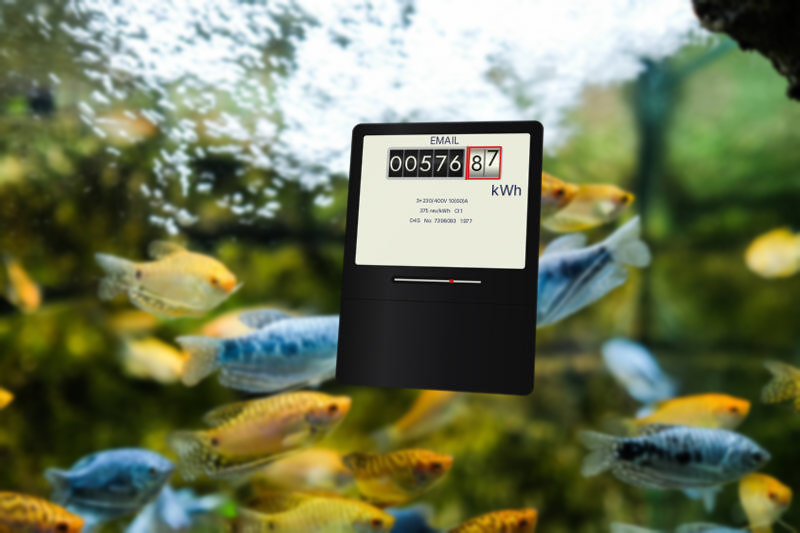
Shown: 576.87 kWh
